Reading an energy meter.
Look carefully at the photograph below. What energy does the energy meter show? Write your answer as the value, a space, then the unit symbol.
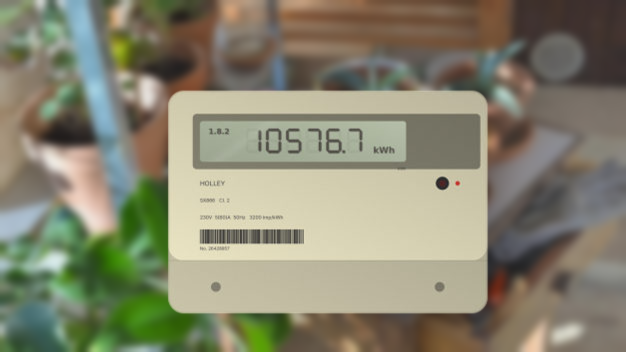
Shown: 10576.7 kWh
